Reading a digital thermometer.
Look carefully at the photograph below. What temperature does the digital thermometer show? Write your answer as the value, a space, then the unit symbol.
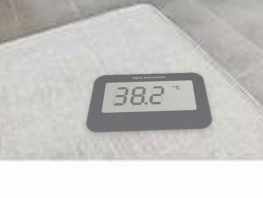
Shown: 38.2 °C
